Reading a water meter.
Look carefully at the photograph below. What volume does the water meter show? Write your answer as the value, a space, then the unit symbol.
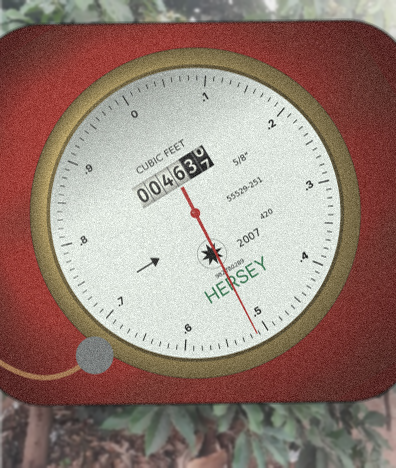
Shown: 4636.51 ft³
